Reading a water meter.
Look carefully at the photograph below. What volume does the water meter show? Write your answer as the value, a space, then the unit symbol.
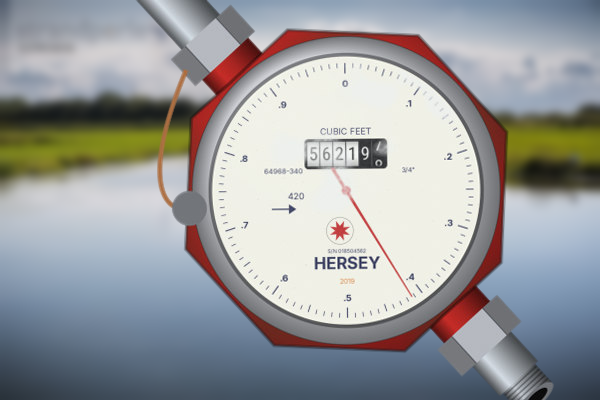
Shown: 562197.41 ft³
